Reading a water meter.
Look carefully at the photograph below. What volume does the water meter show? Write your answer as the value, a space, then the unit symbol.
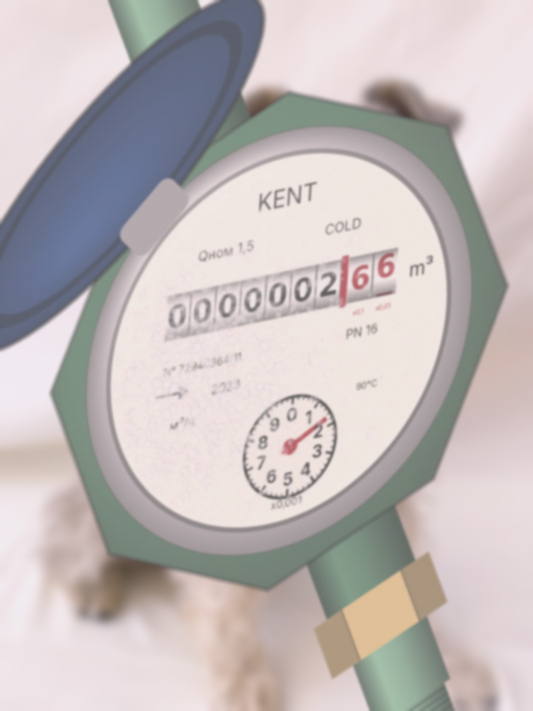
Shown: 2.661 m³
